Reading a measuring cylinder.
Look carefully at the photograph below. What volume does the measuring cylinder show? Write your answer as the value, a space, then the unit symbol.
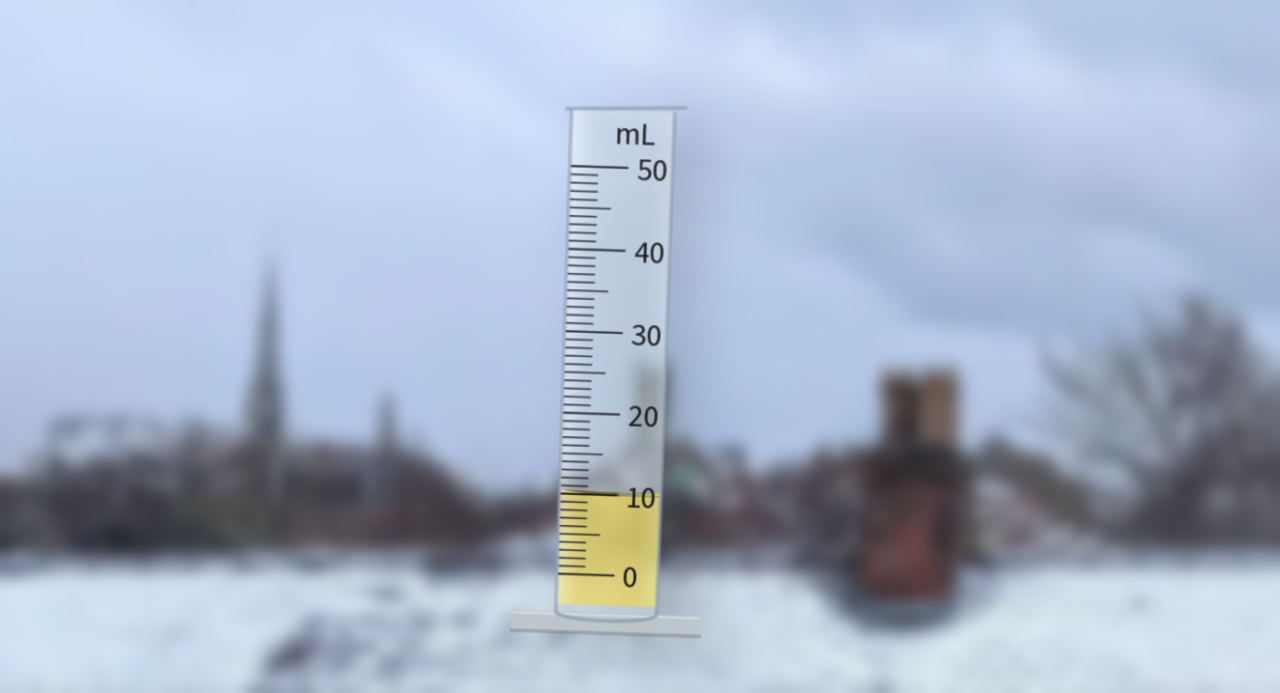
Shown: 10 mL
